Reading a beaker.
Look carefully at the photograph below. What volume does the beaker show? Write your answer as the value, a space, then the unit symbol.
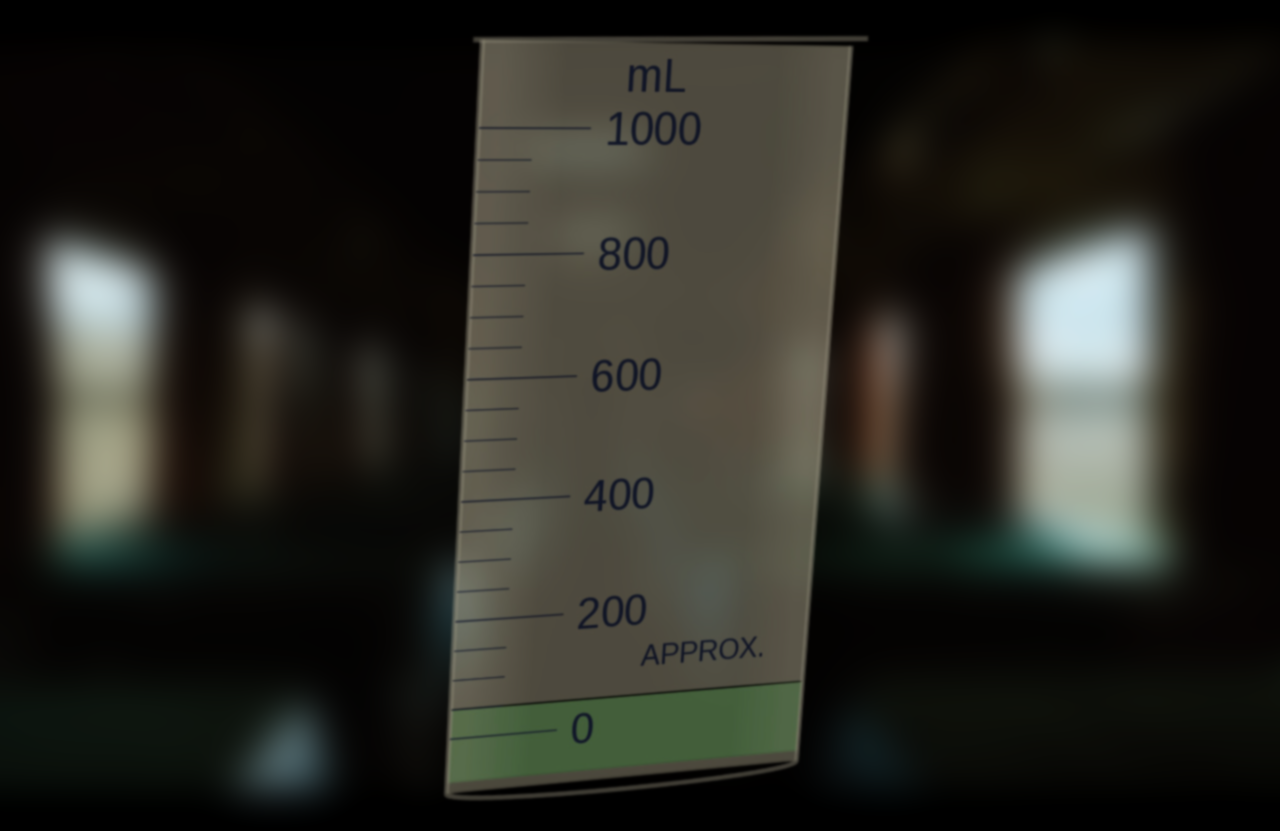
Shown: 50 mL
